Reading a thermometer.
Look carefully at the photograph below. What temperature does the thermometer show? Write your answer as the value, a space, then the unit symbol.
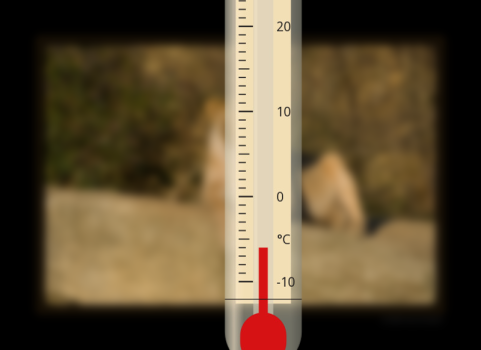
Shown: -6 °C
